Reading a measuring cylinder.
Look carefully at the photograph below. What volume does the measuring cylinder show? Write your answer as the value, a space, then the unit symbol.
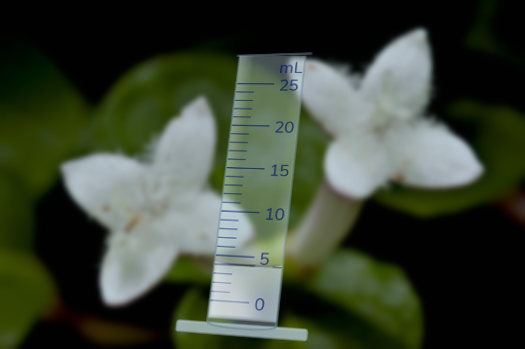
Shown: 4 mL
